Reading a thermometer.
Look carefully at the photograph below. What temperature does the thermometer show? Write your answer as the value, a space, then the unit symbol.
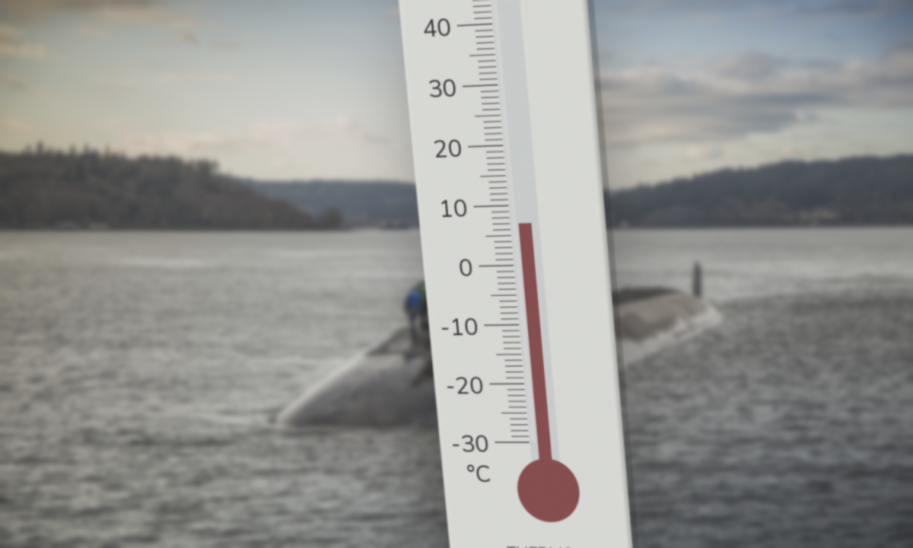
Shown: 7 °C
